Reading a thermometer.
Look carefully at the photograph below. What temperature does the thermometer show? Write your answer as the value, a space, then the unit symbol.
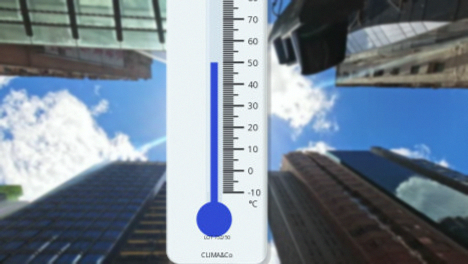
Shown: 50 °C
